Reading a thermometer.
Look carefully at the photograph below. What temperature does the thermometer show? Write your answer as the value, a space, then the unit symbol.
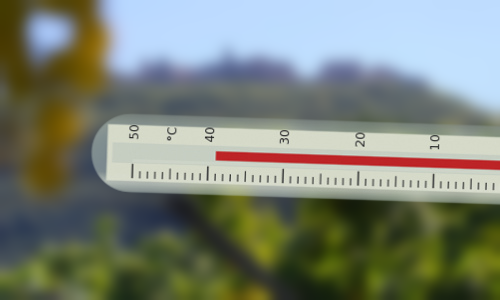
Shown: 39 °C
